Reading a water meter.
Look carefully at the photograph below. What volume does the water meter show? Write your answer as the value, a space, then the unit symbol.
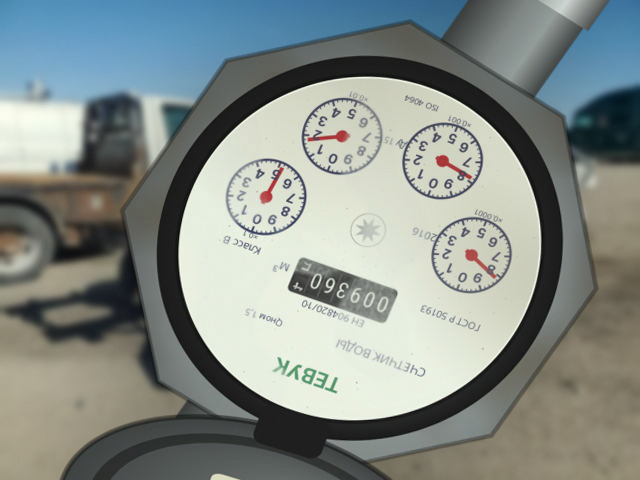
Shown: 93604.5178 m³
